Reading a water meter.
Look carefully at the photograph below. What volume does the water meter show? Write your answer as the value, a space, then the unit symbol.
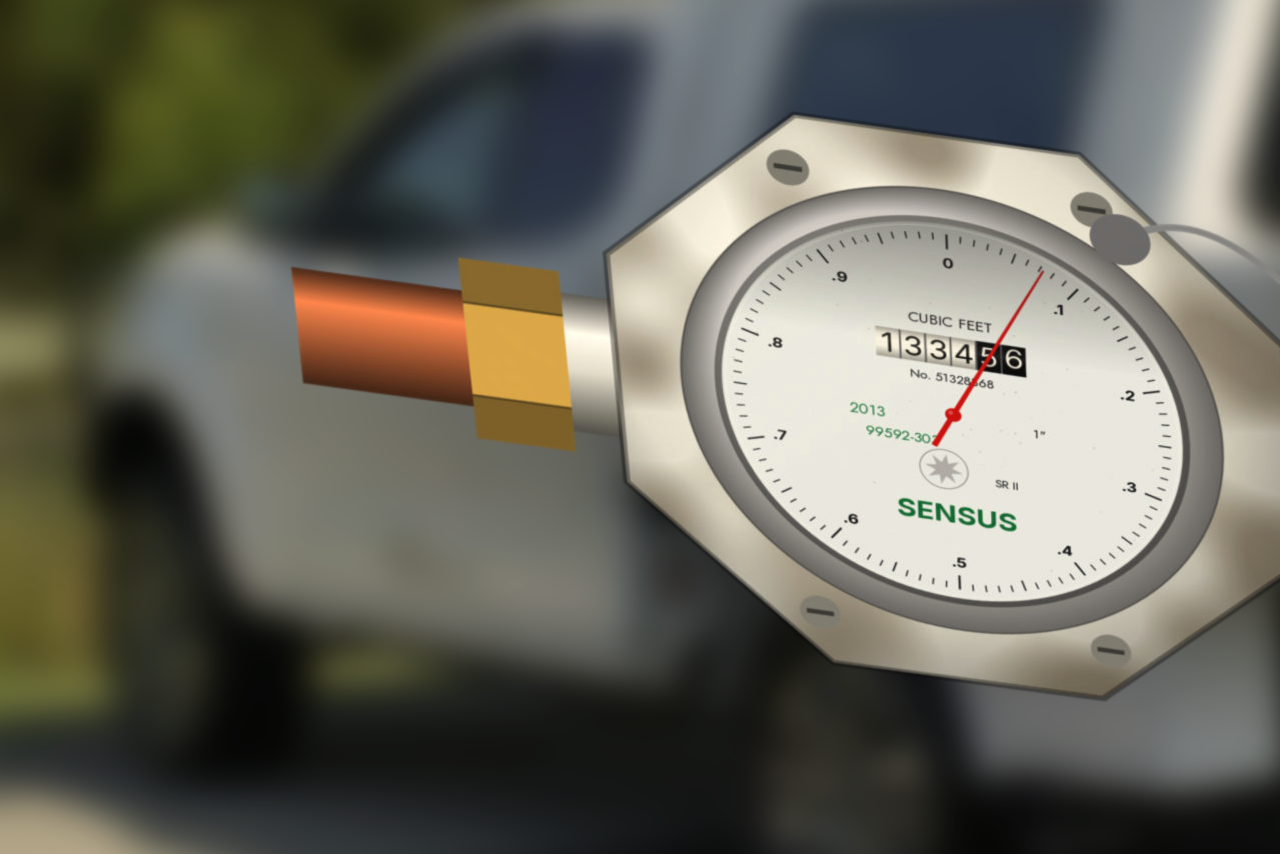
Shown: 133456.07 ft³
